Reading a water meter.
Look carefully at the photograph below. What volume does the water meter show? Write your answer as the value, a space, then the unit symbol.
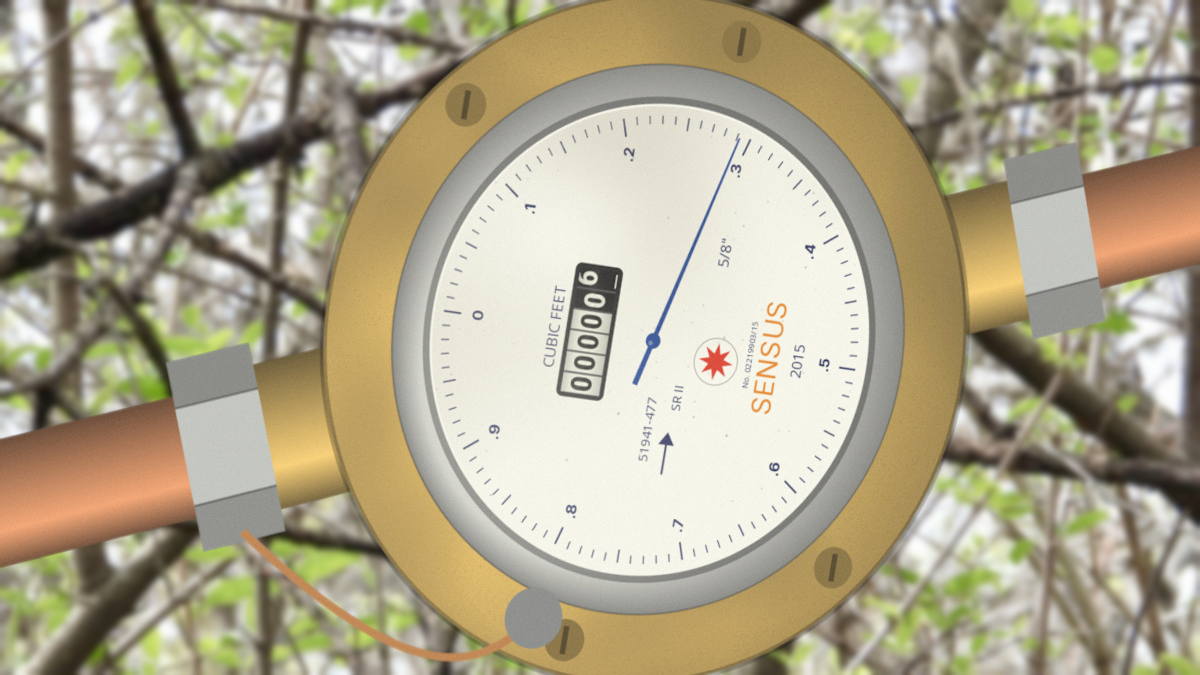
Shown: 6.29 ft³
